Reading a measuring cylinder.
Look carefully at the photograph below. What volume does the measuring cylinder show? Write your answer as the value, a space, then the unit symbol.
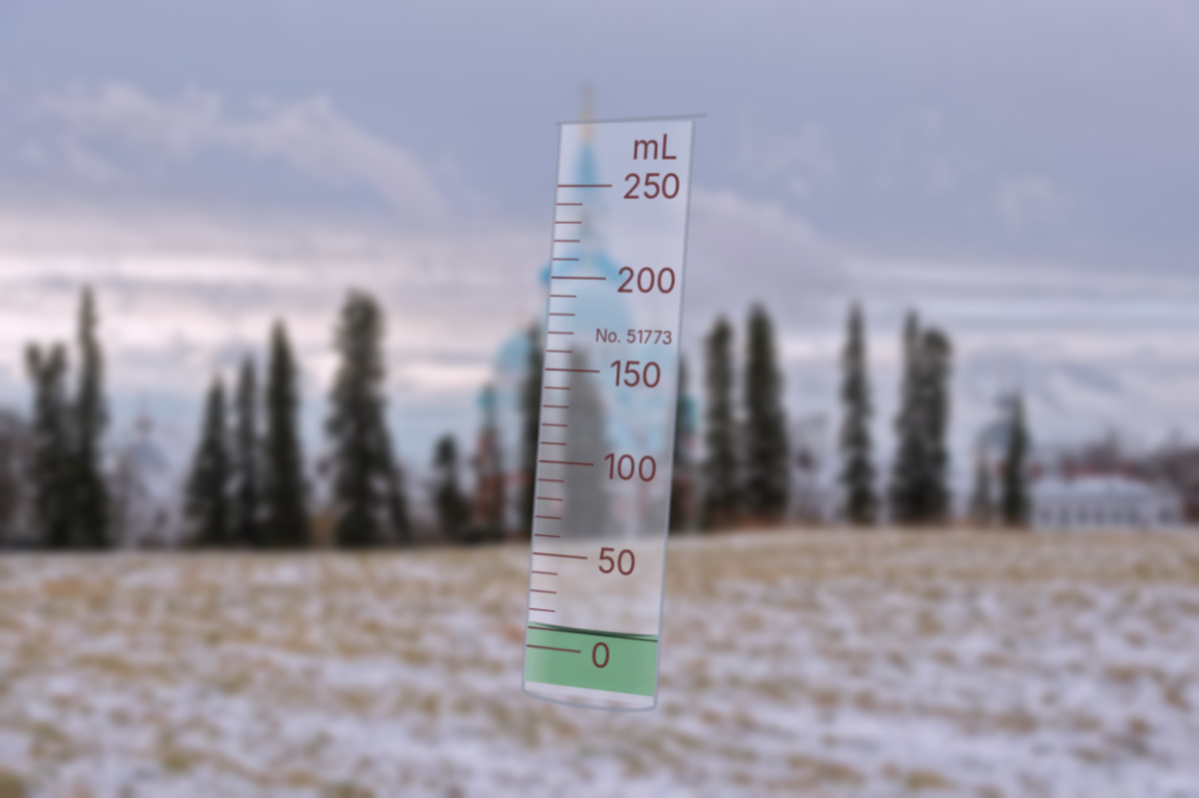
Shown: 10 mL
